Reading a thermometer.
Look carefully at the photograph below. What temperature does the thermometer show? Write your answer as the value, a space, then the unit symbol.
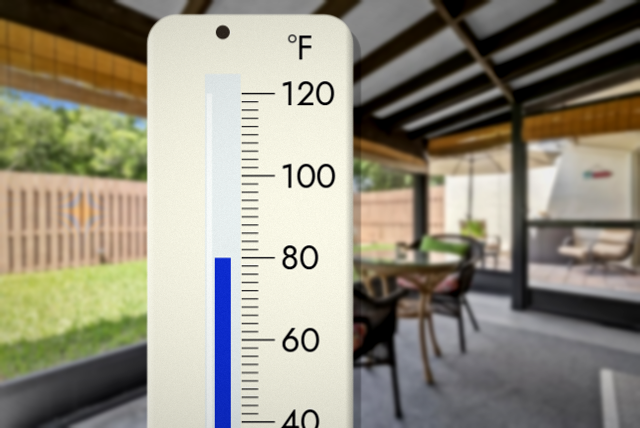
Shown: 80 °F
